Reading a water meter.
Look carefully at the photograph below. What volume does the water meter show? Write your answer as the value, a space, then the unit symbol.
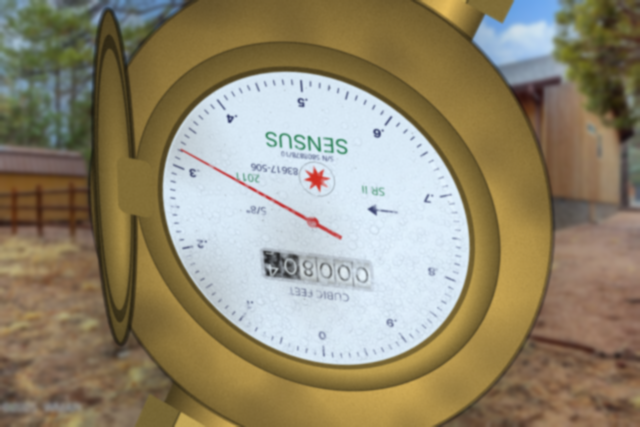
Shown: 804.32 ft³
